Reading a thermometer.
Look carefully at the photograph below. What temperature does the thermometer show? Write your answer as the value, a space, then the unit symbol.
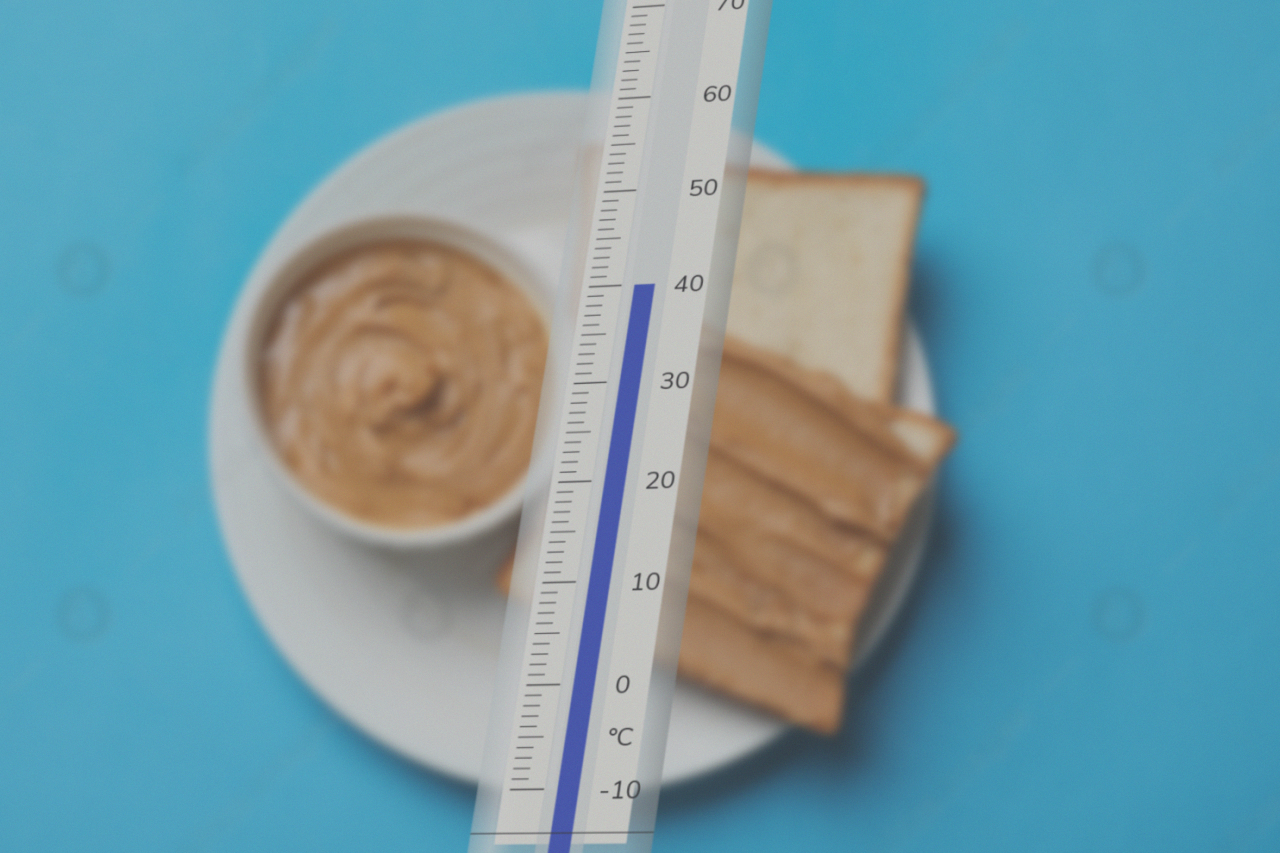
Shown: 40 °C
